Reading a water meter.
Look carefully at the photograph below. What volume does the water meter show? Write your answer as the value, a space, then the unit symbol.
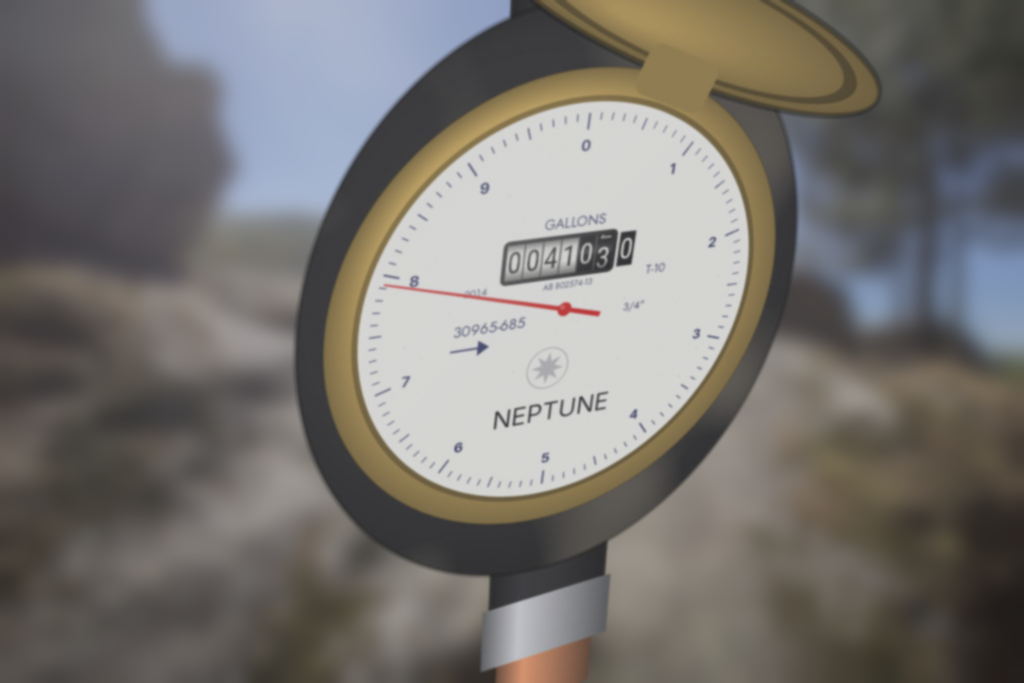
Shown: 41027.9 gal
